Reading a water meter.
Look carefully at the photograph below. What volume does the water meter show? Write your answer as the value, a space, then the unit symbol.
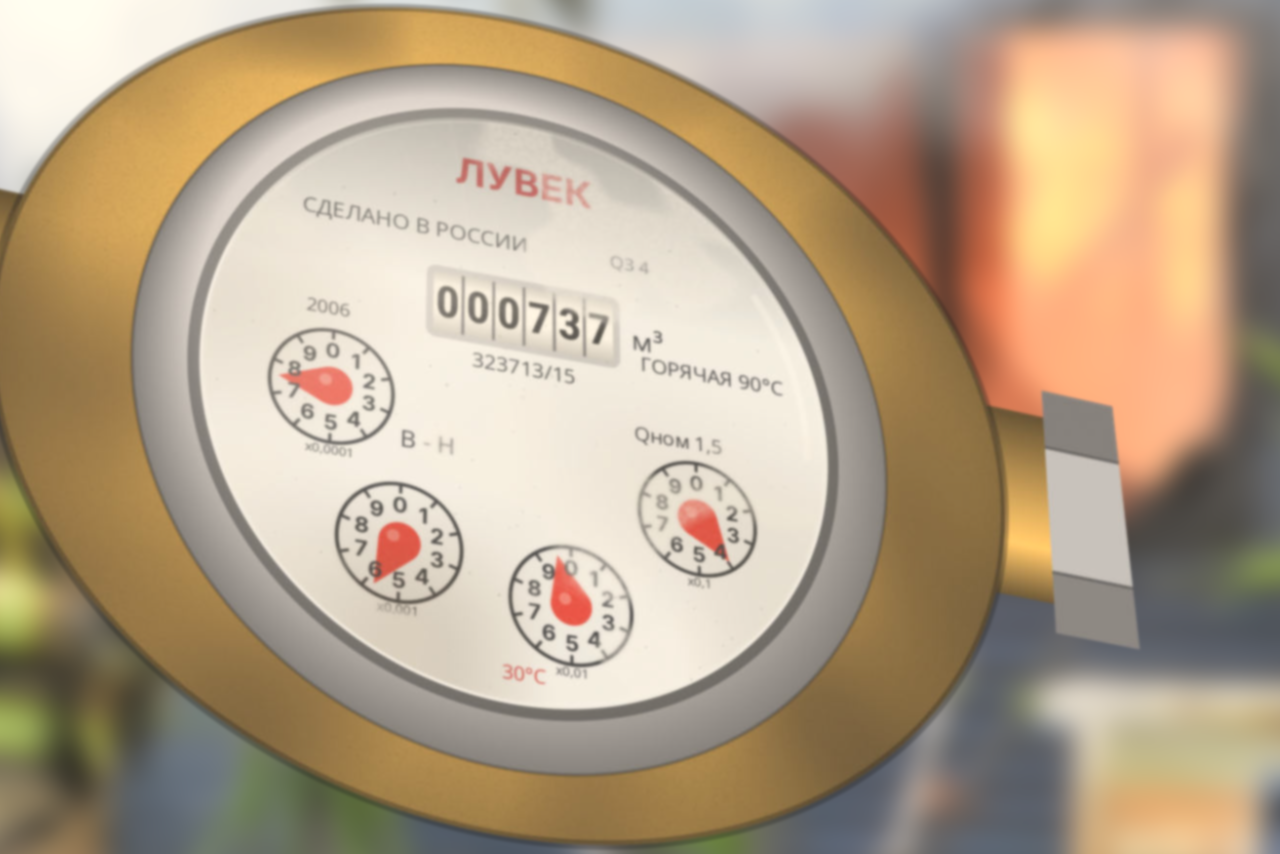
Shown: 737.3957 m³
